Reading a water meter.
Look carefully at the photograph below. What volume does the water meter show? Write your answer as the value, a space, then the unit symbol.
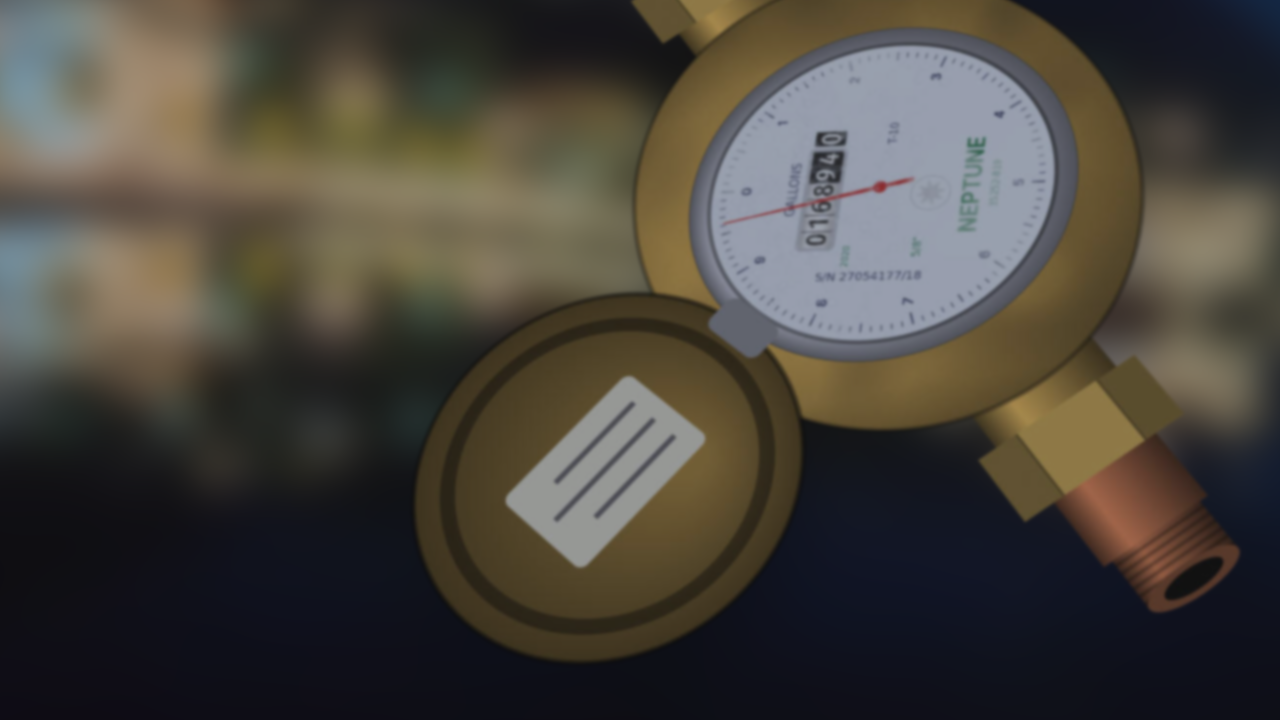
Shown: 168939.6 gal
